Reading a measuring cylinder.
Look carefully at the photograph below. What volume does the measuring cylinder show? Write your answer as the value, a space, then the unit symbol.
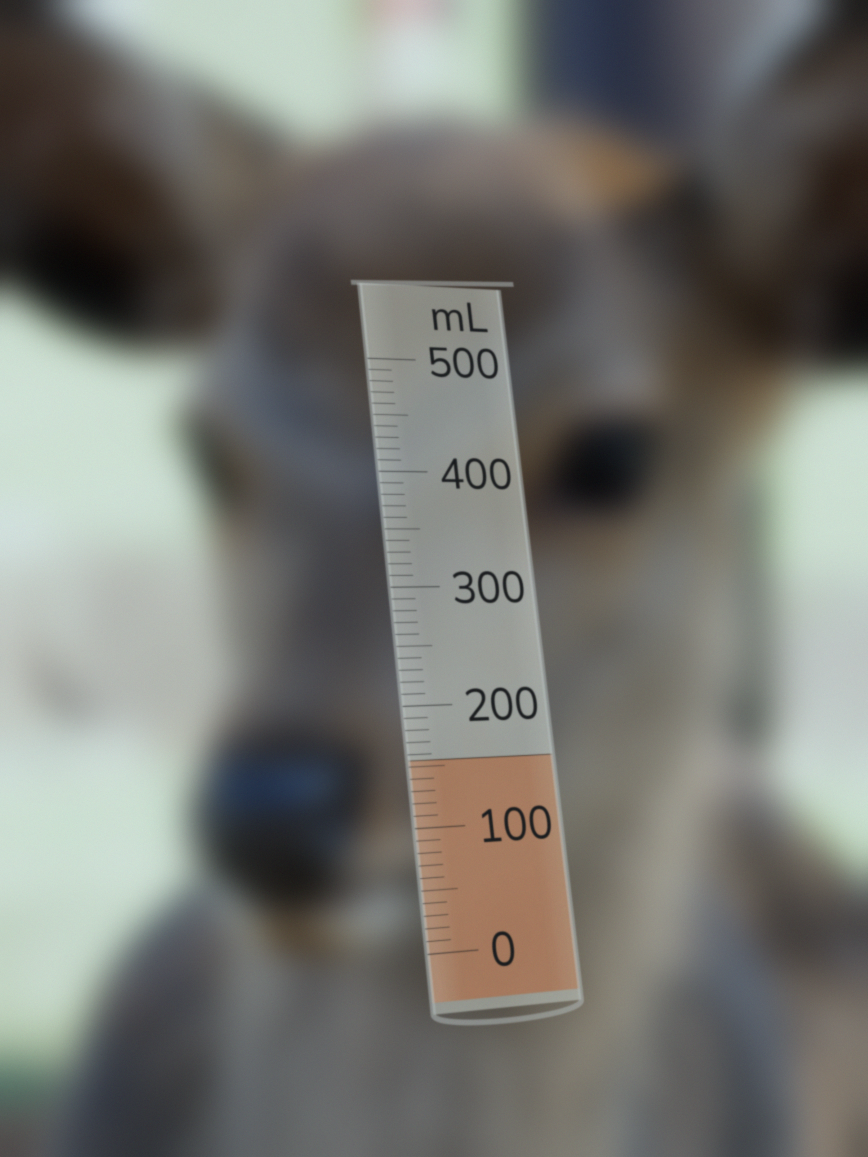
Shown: 155 mL
